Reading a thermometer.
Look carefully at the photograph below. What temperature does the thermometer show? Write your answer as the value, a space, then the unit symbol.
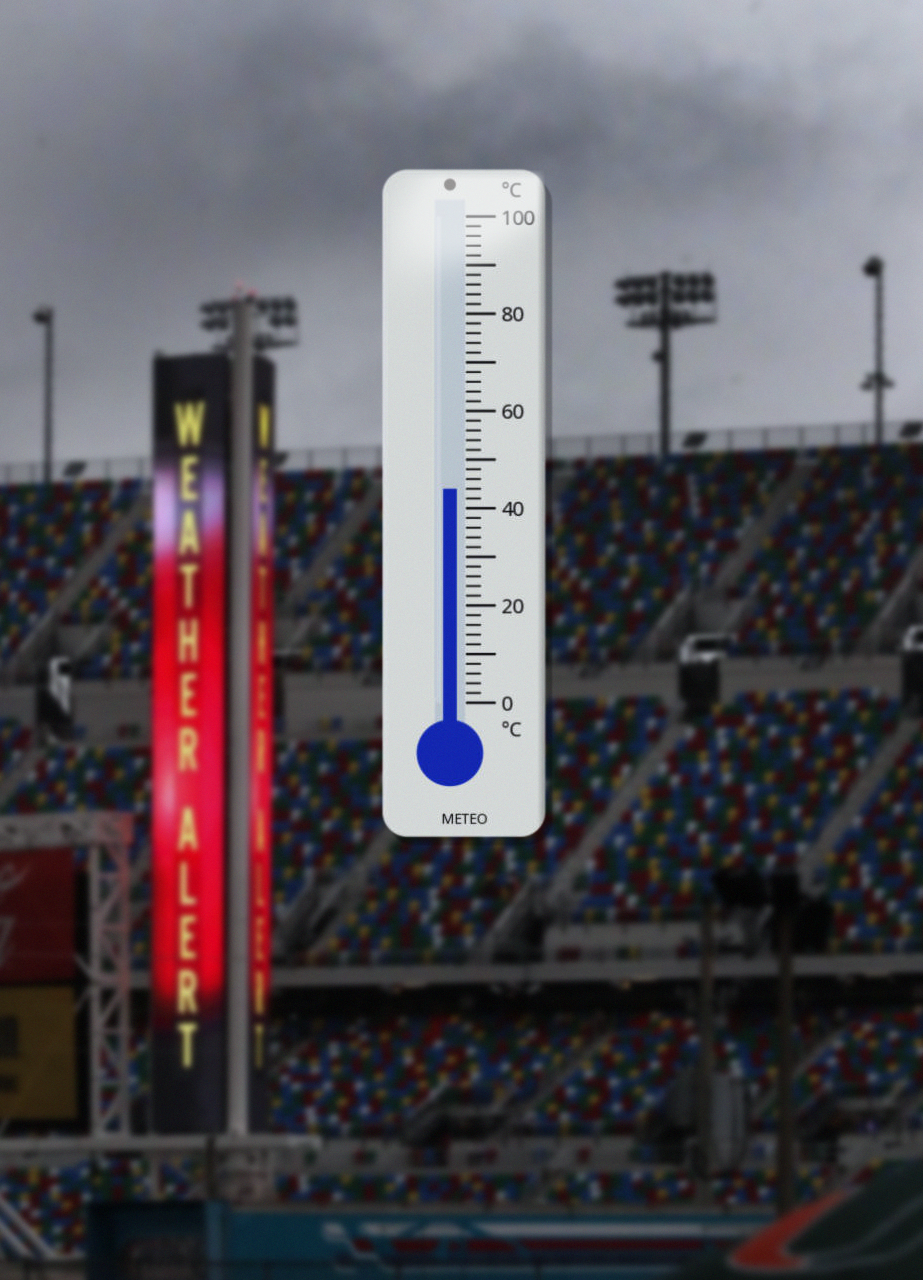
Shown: 44 °C
